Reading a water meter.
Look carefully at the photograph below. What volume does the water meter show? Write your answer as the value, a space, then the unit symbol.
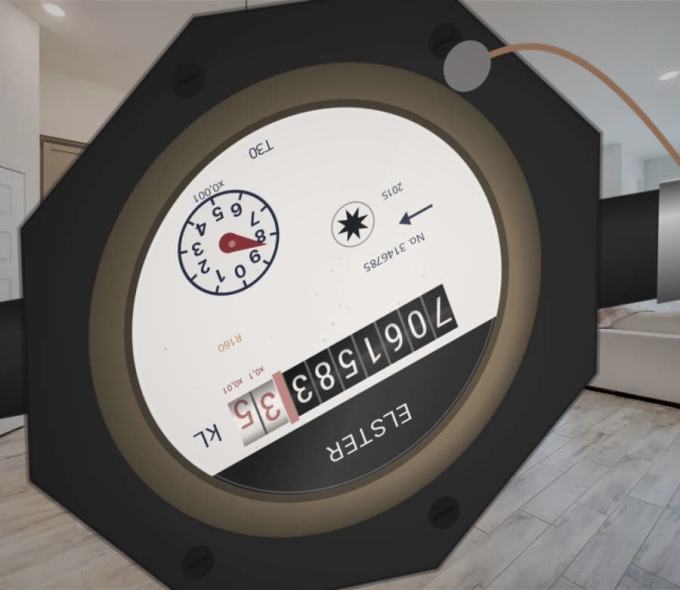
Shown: 7061583.348 kL
